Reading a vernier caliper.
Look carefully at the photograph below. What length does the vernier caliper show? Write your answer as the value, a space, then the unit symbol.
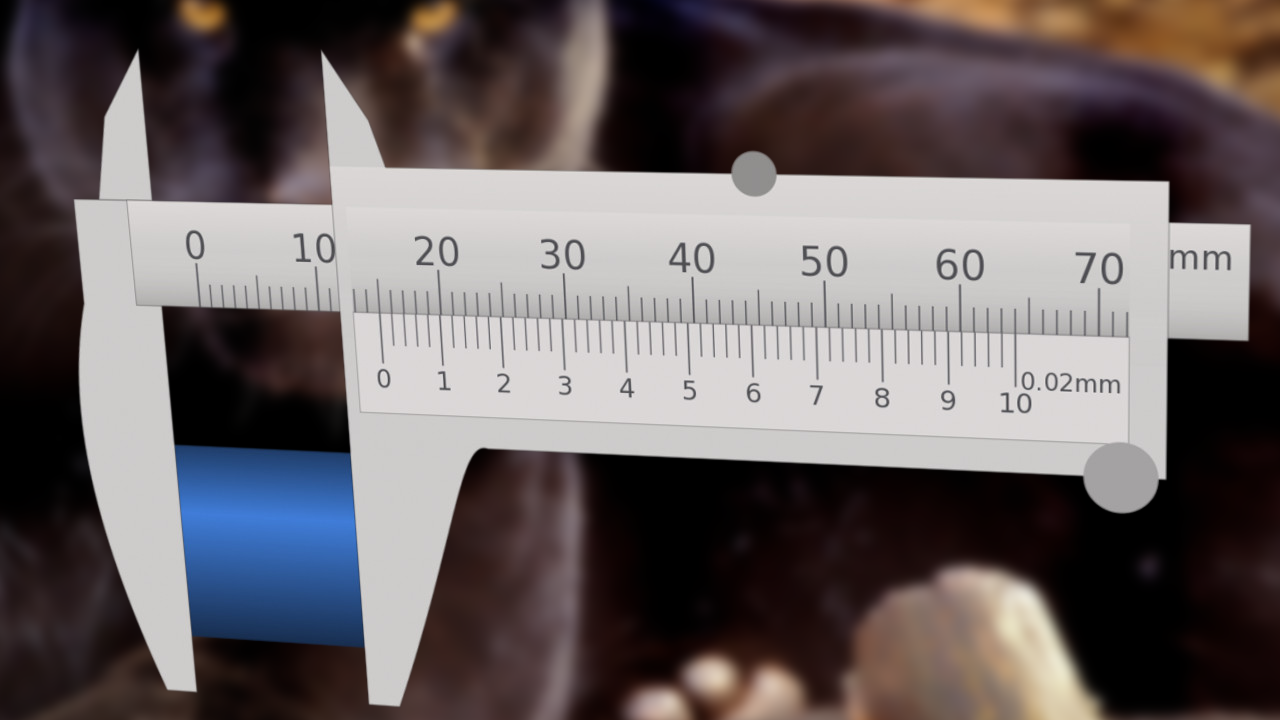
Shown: 15.0 mm
